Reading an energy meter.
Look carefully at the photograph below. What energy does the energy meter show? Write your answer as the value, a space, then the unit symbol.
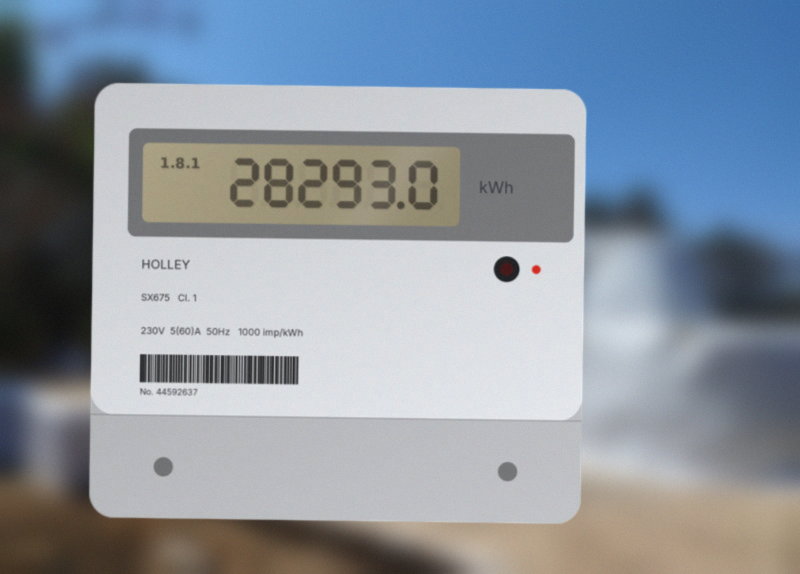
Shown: 28293.0 kWh
